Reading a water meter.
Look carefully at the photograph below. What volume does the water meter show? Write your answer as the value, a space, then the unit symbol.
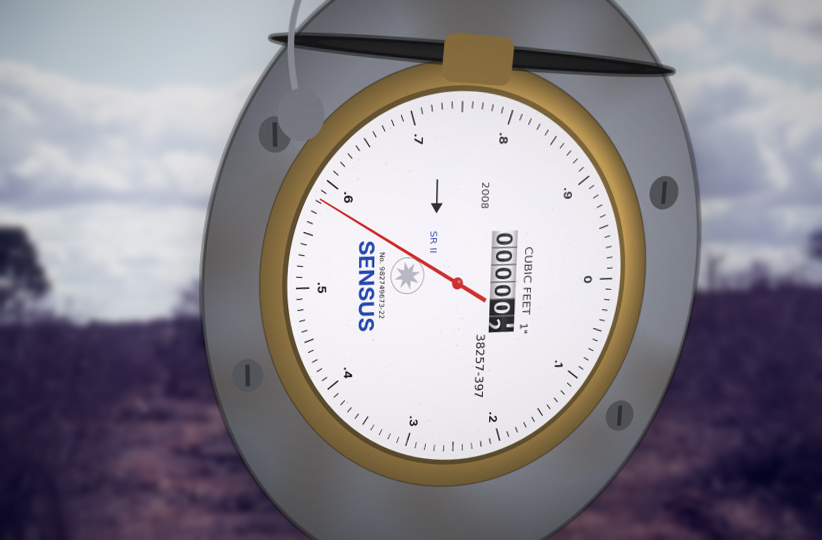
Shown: 1.58 ft³
